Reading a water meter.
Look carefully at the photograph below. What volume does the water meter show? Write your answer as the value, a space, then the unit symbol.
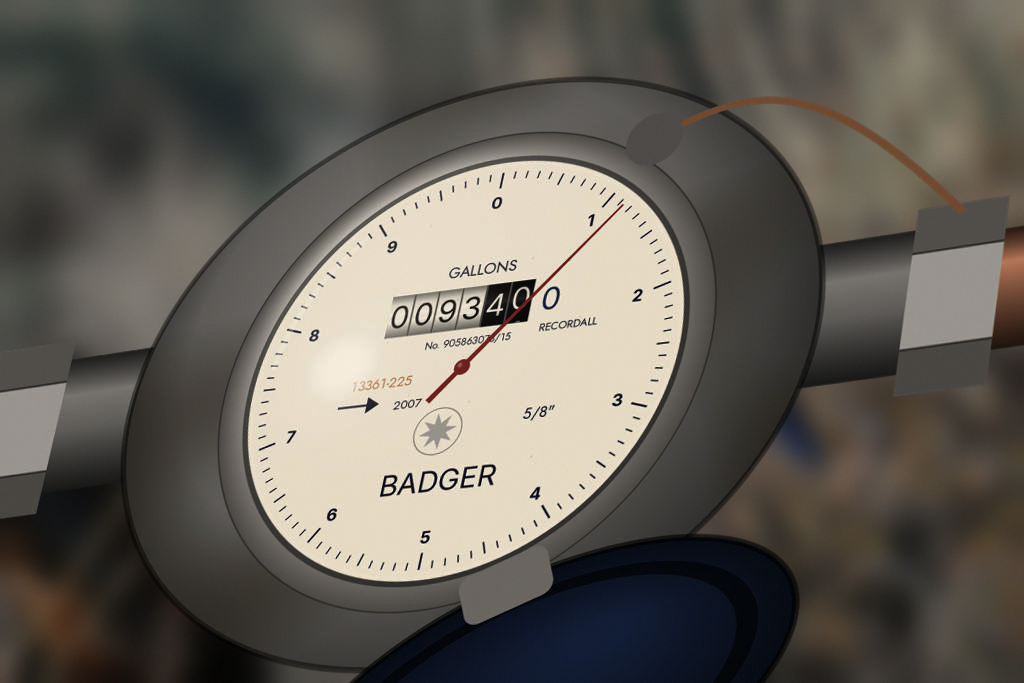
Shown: 93401.1 gal
